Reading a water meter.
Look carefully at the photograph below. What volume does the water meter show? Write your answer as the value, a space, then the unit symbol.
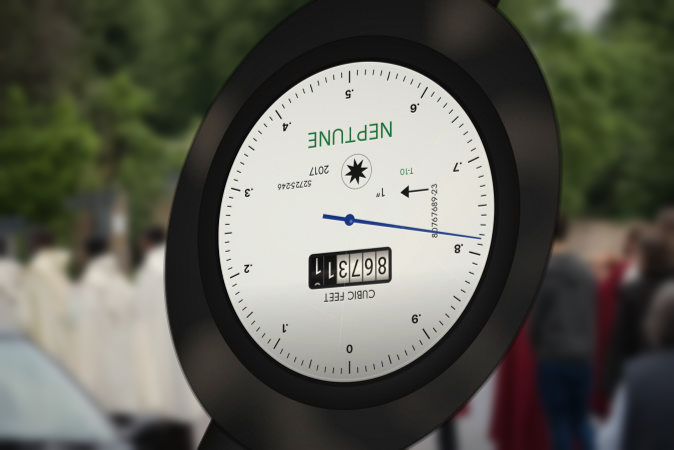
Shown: 867310.78 ft³
